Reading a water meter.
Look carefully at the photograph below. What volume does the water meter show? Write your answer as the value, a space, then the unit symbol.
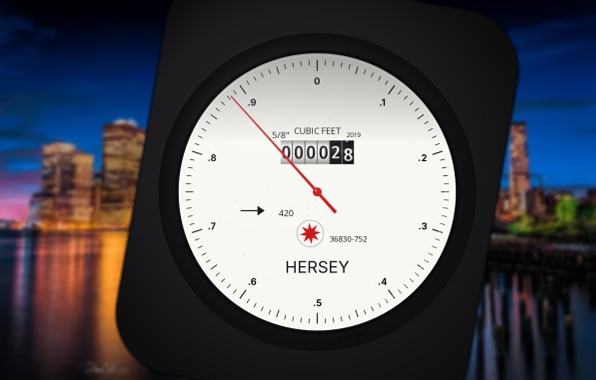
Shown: 27.88 ft³
